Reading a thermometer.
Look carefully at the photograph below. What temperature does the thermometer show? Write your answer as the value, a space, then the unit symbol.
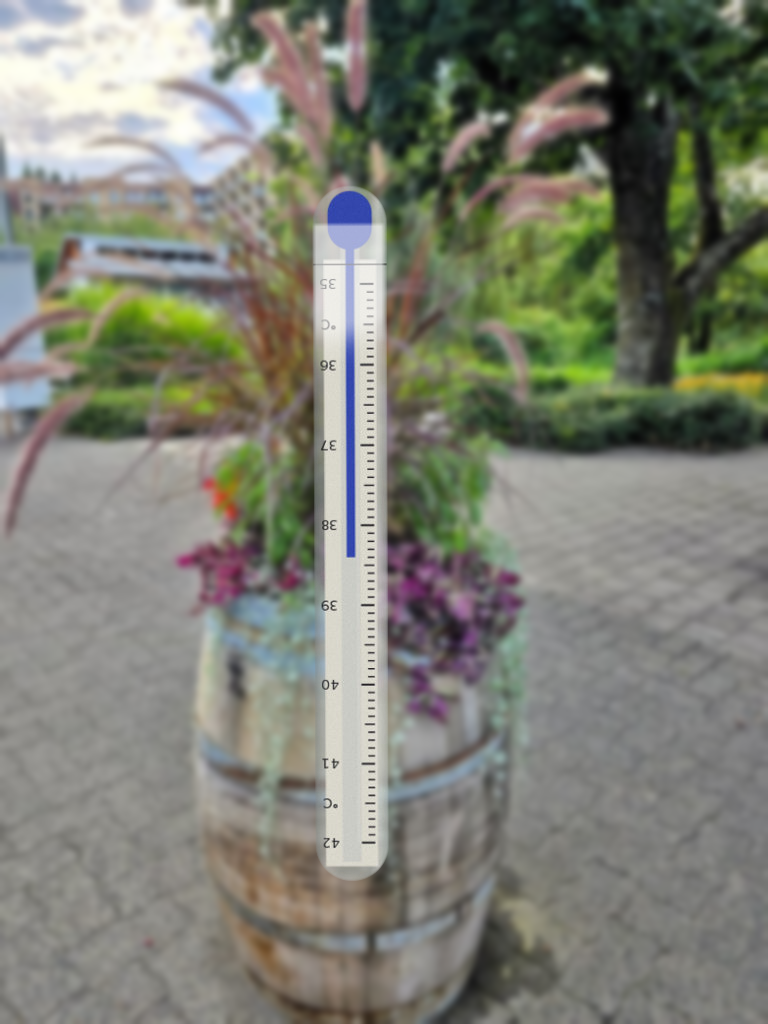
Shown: 38.4 °C
